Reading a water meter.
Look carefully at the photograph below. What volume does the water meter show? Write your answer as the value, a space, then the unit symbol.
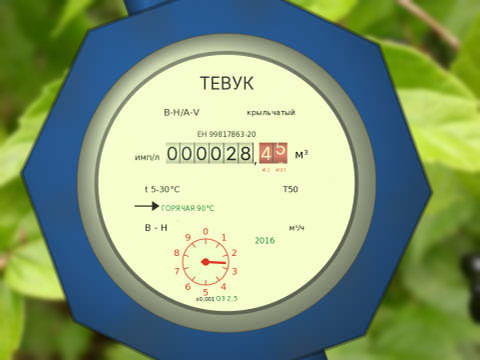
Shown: 28.452 m³
